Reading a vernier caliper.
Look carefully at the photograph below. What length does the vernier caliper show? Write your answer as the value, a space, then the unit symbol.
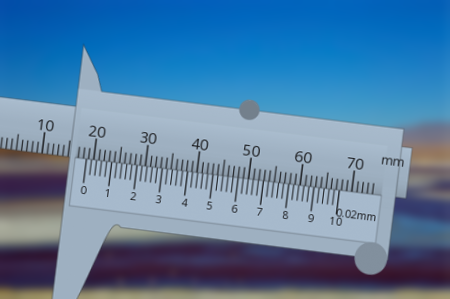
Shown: 18.6 mm
